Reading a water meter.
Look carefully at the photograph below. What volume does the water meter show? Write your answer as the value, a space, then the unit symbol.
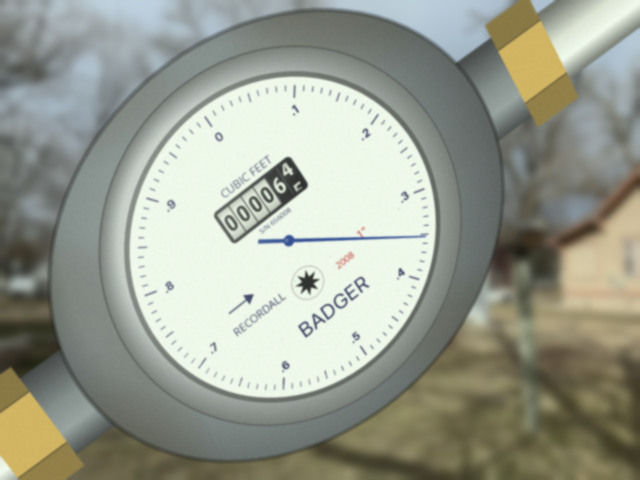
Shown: 64.35 ft³
